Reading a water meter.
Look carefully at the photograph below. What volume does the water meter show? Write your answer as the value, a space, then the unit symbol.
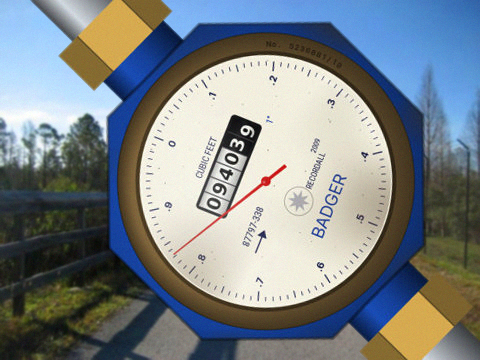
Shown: 94038.83 ft³
